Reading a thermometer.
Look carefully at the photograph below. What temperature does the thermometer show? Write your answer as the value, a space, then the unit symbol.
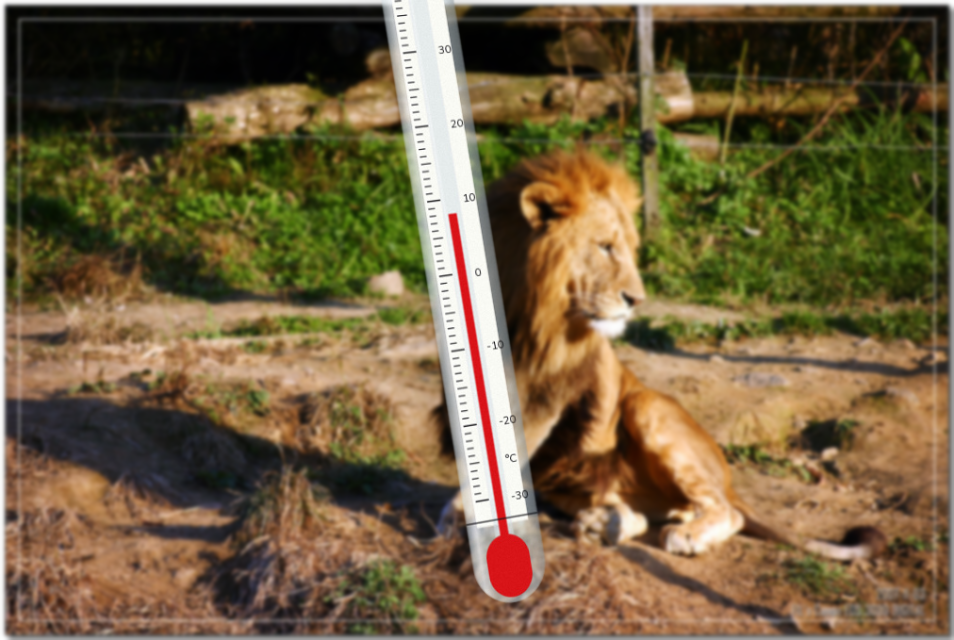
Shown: 8 °C
